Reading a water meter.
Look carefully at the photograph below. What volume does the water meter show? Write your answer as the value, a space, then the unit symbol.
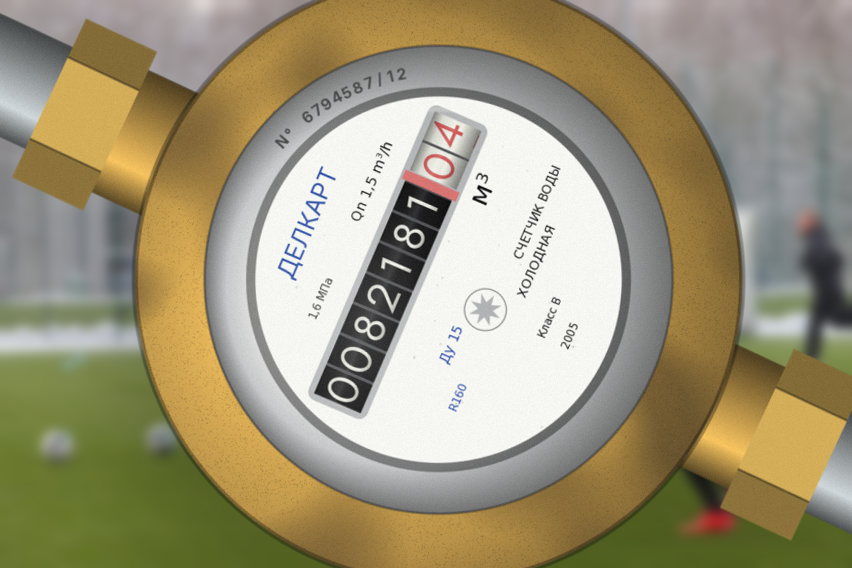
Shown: 82181.04 m³
